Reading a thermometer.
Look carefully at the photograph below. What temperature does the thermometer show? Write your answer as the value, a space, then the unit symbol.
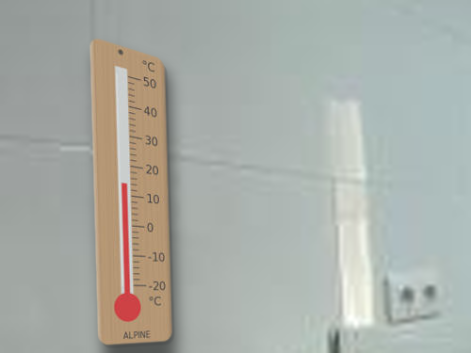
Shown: 14 °C
